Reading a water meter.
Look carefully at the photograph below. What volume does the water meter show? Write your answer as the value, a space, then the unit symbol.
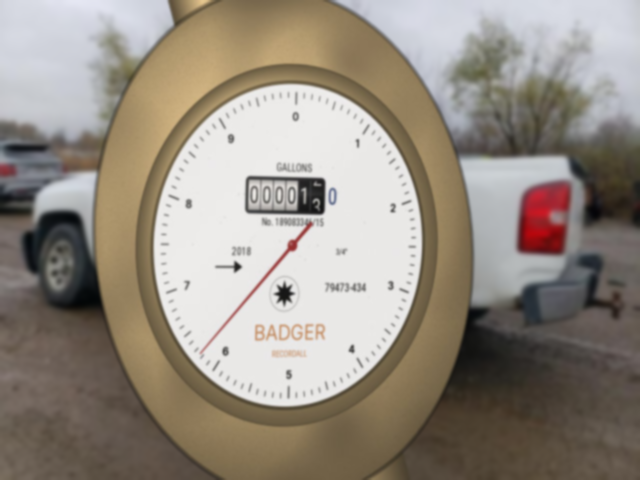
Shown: 126.2 gal
